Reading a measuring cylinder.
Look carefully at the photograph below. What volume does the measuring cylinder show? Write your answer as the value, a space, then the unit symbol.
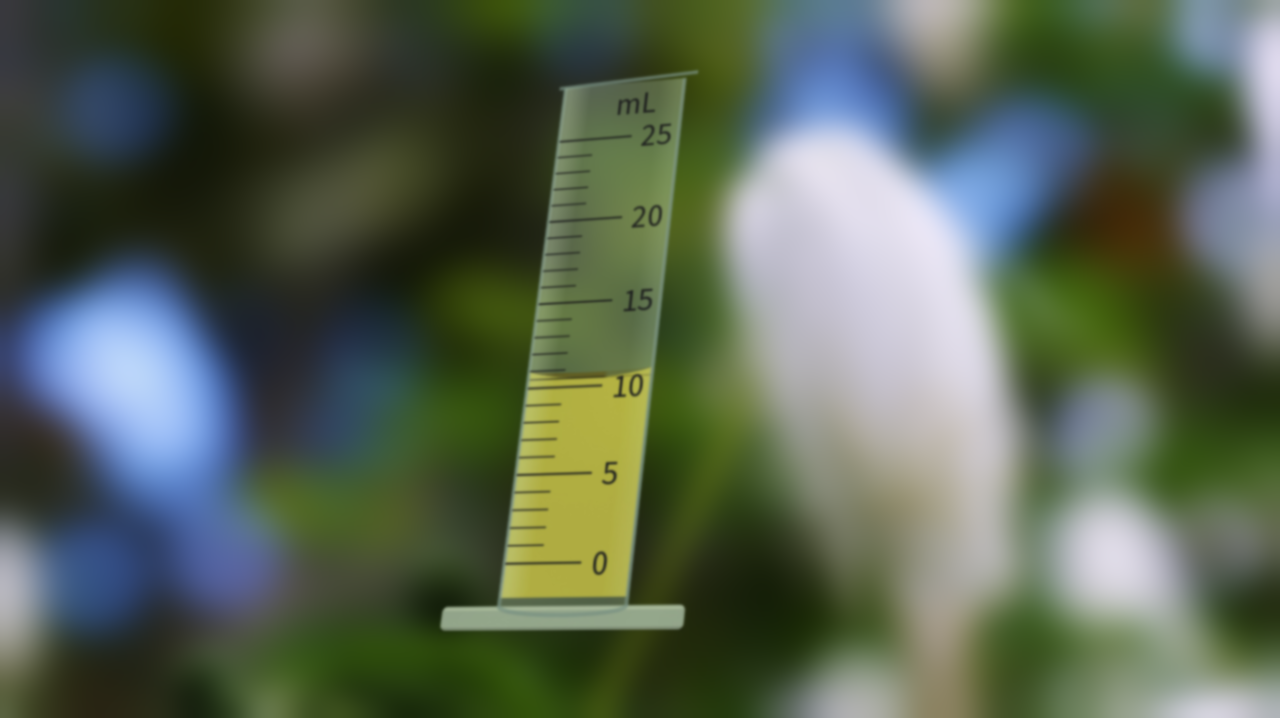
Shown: 10.5 mL
